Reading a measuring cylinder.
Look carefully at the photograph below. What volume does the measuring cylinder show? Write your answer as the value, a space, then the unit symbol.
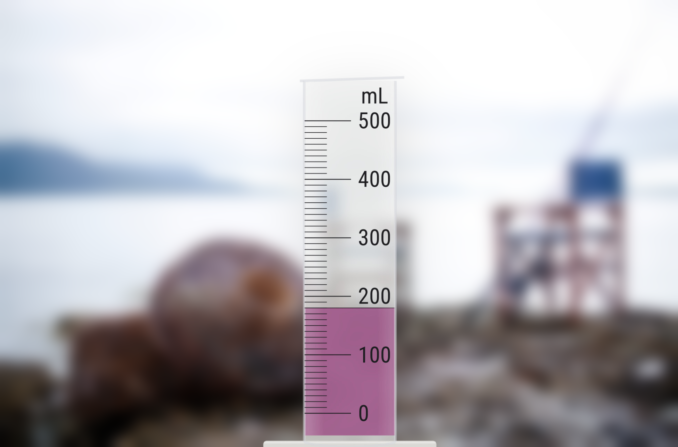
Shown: 180 mL
